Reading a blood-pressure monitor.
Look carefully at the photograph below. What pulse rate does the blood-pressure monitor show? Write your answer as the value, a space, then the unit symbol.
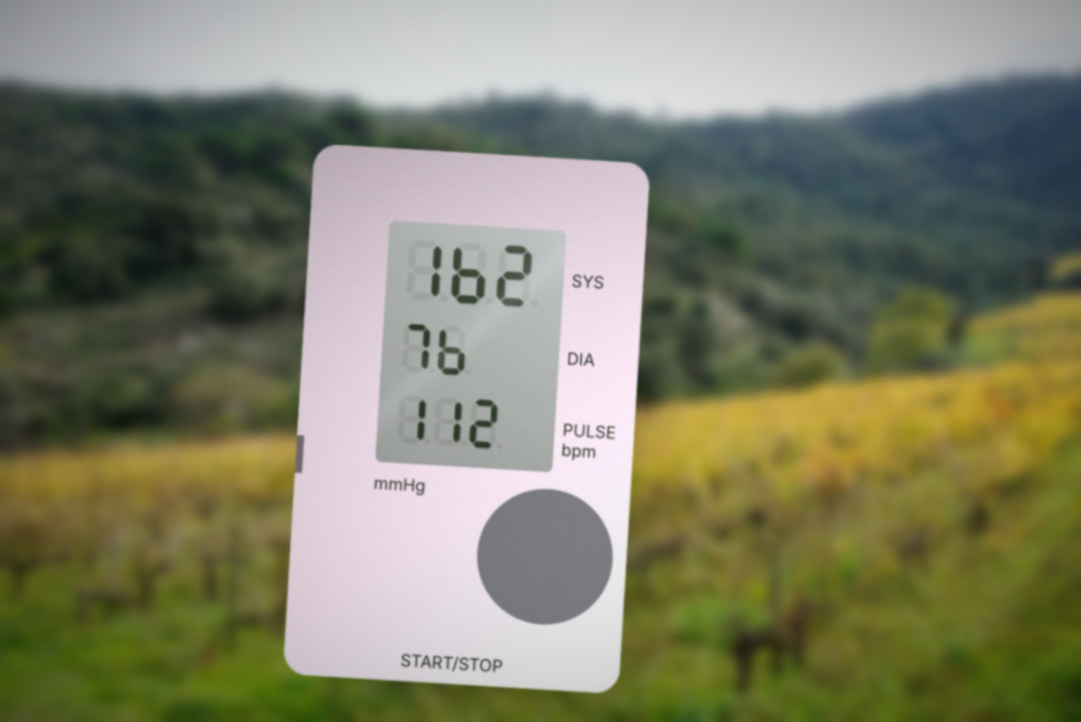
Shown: 112 bpm
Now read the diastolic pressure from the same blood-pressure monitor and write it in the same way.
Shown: 76 mmHg
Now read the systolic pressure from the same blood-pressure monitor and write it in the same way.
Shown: 162 mmHg
